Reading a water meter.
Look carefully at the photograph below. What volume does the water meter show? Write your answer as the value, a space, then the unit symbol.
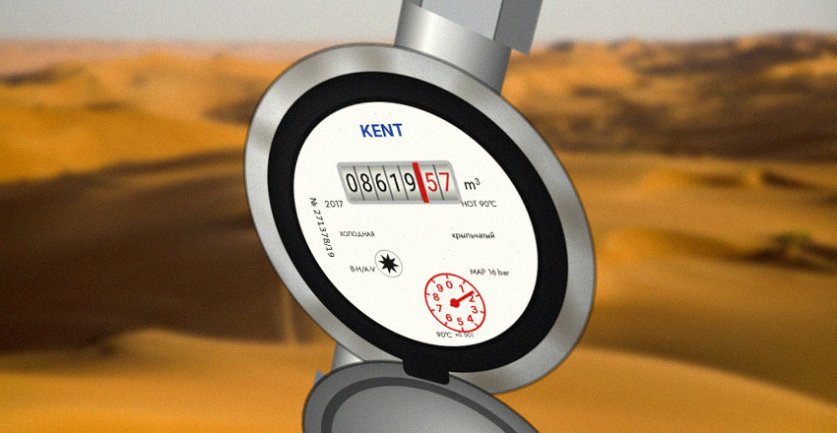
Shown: 8619.571 m³
